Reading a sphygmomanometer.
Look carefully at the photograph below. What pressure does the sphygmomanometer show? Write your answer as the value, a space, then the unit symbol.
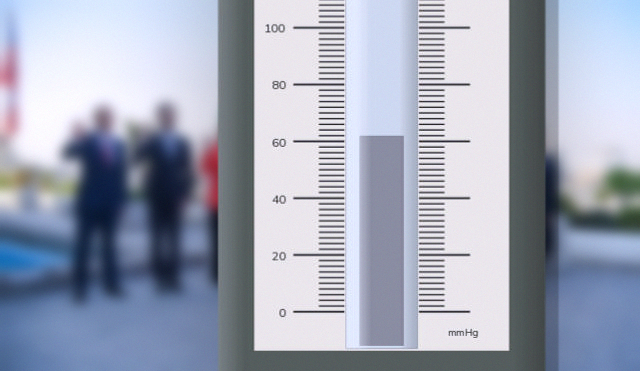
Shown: 62 mmHg
